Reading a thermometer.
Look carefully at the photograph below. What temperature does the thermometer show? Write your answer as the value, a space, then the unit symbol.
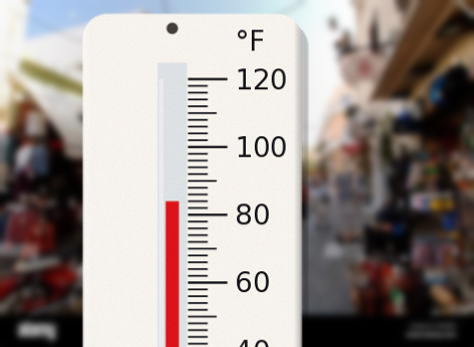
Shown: 84 °F
